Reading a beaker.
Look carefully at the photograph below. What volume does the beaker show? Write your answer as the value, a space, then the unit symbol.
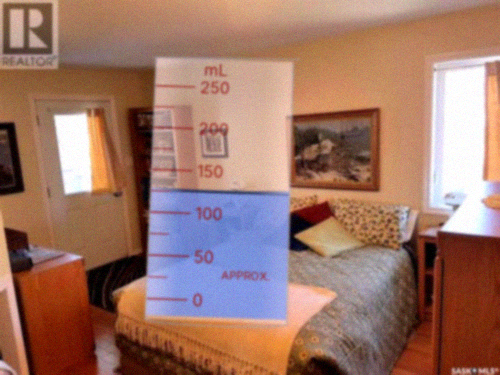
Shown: 125 mL
